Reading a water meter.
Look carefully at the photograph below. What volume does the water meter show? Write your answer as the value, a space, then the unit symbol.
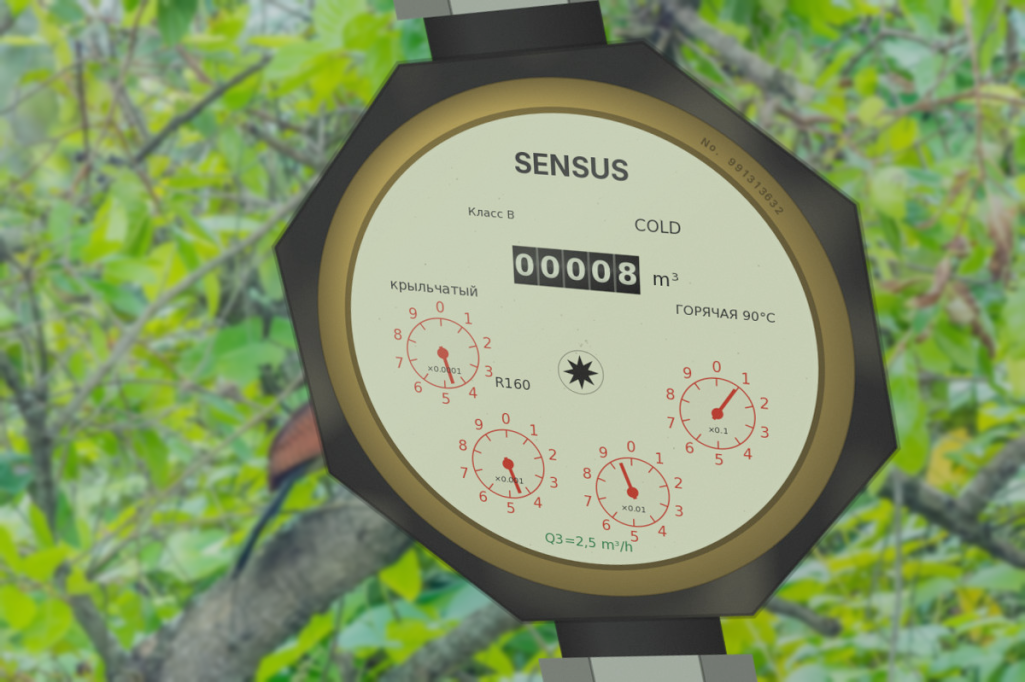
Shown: 8.0944 m³
